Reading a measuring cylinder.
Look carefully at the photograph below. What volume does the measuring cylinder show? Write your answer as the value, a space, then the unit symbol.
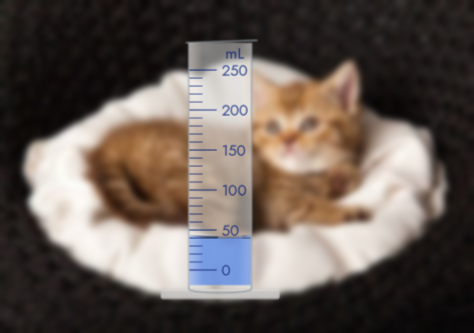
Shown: 40 mL
